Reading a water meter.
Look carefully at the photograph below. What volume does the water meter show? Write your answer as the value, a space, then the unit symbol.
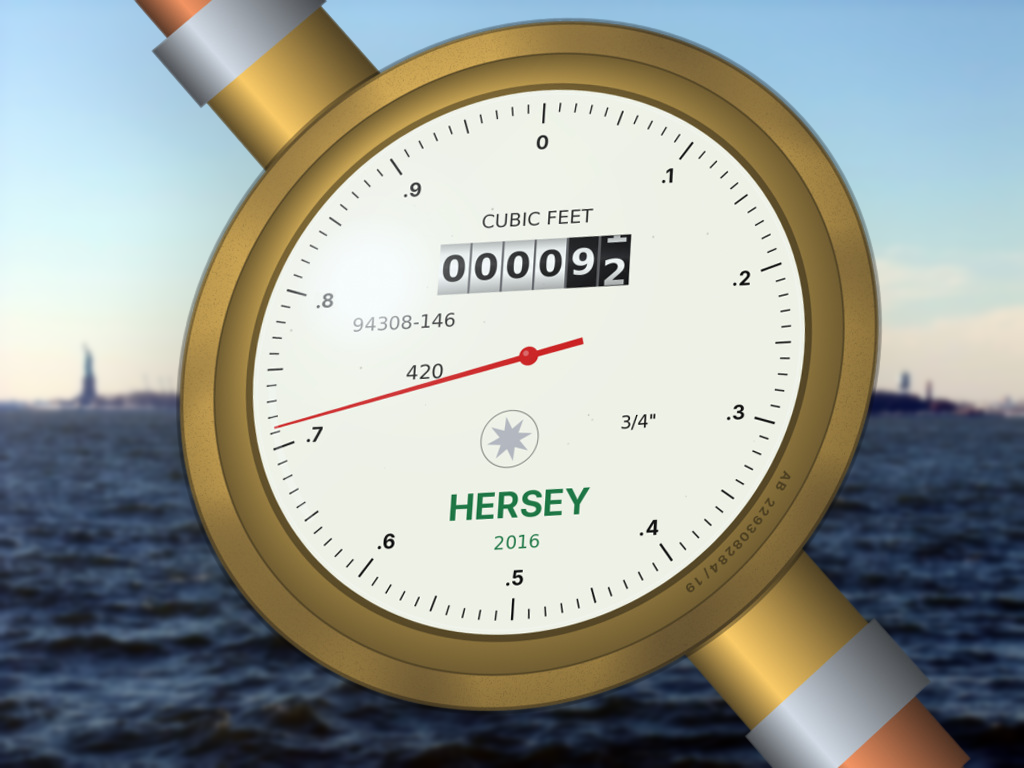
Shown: 91.71 ft³
